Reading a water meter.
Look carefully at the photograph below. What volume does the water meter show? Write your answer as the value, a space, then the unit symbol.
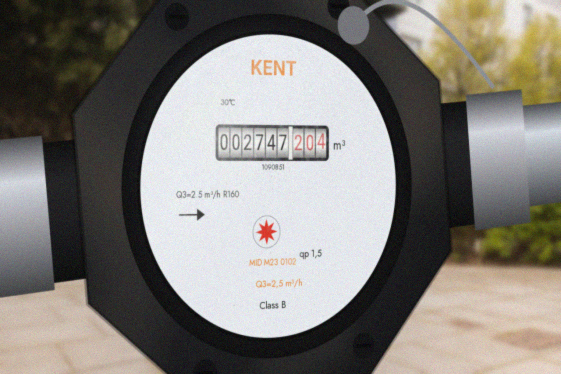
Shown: 2747.204 m³
